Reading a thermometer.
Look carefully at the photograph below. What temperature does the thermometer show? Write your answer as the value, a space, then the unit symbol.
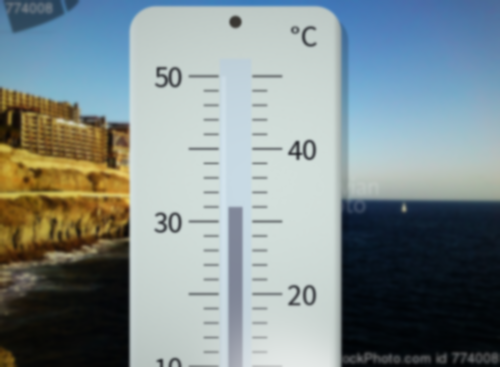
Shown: 32 °C
